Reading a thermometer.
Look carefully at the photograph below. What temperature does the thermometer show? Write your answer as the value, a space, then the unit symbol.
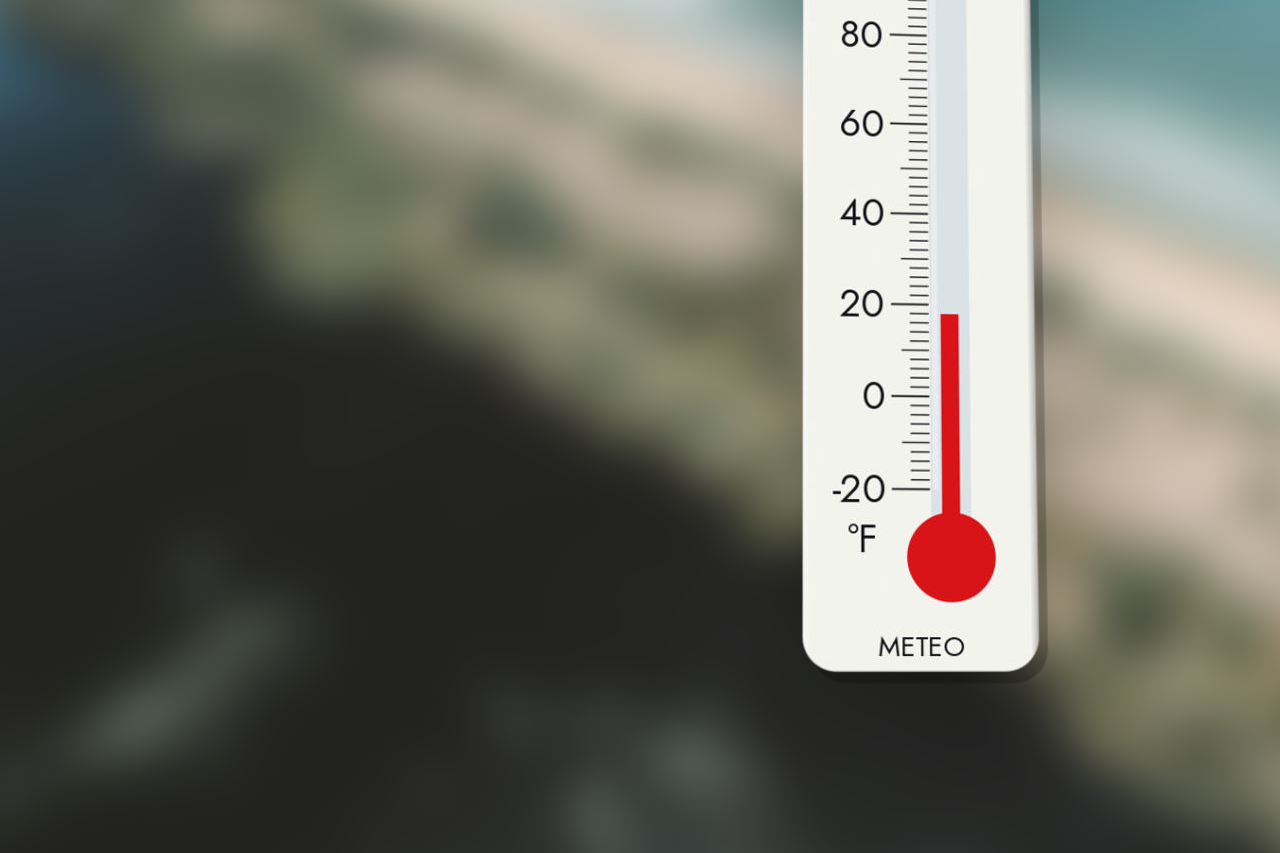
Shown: 18 °F
